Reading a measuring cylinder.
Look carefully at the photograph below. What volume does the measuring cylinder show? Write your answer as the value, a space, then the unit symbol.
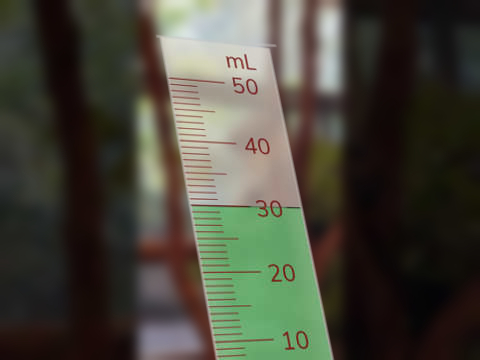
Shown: 30 mL
